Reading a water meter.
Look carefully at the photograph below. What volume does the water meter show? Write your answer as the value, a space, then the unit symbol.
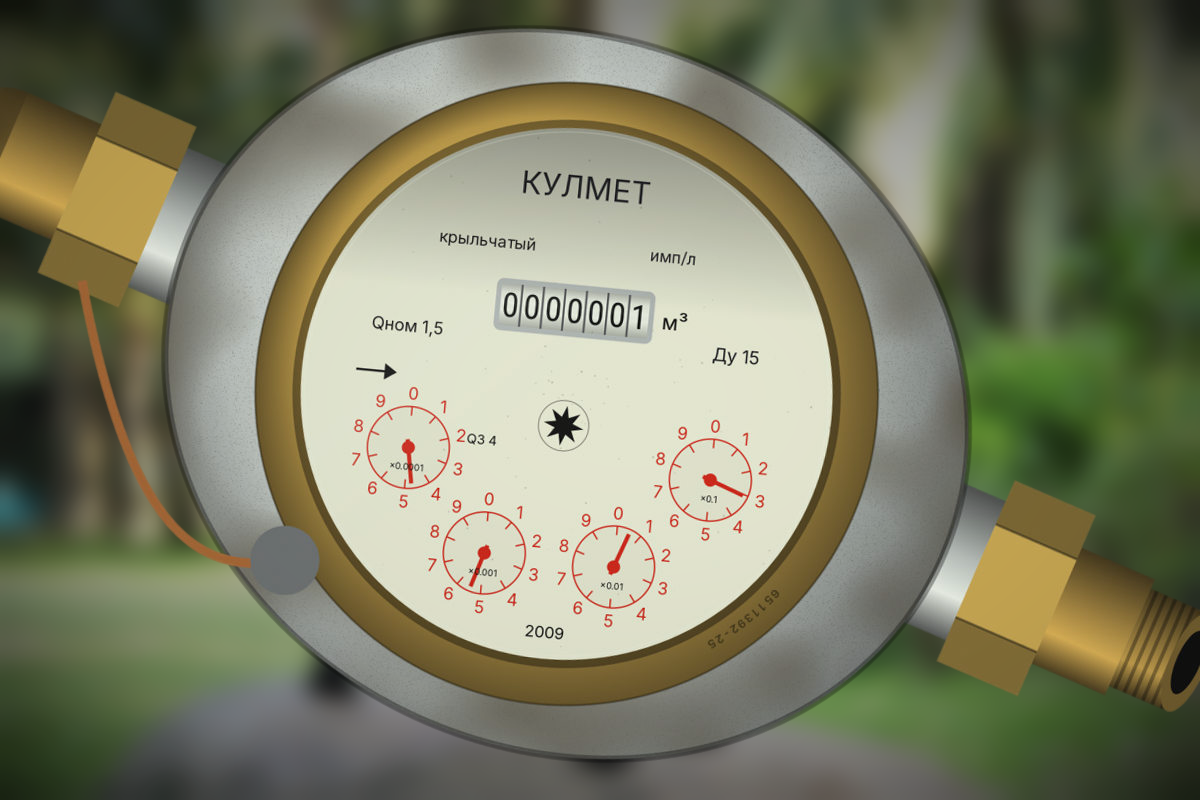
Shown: 1.3054 m³
